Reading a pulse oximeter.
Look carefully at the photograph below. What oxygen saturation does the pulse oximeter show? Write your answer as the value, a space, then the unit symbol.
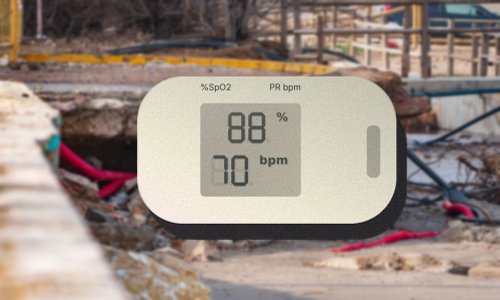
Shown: 88 %
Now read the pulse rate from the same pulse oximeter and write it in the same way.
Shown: 70 bpm
